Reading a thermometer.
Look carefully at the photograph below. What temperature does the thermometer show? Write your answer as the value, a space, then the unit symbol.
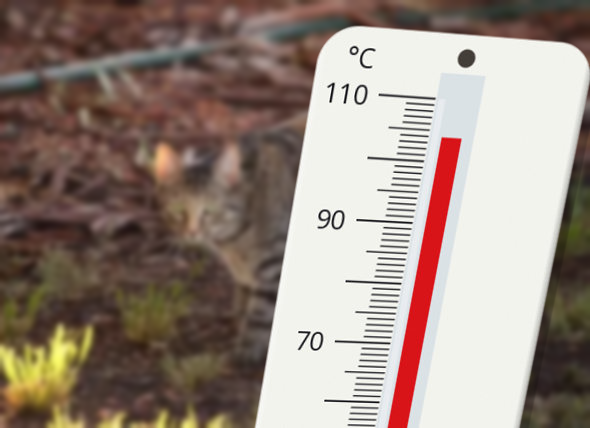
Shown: 104 °C
